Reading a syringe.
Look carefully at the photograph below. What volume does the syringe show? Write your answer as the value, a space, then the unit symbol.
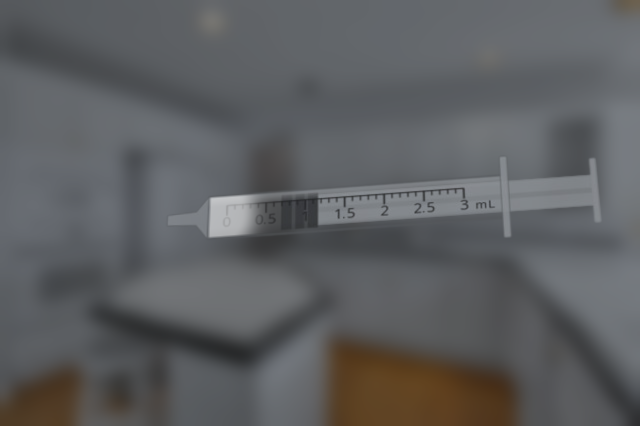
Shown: 0.7 mL
